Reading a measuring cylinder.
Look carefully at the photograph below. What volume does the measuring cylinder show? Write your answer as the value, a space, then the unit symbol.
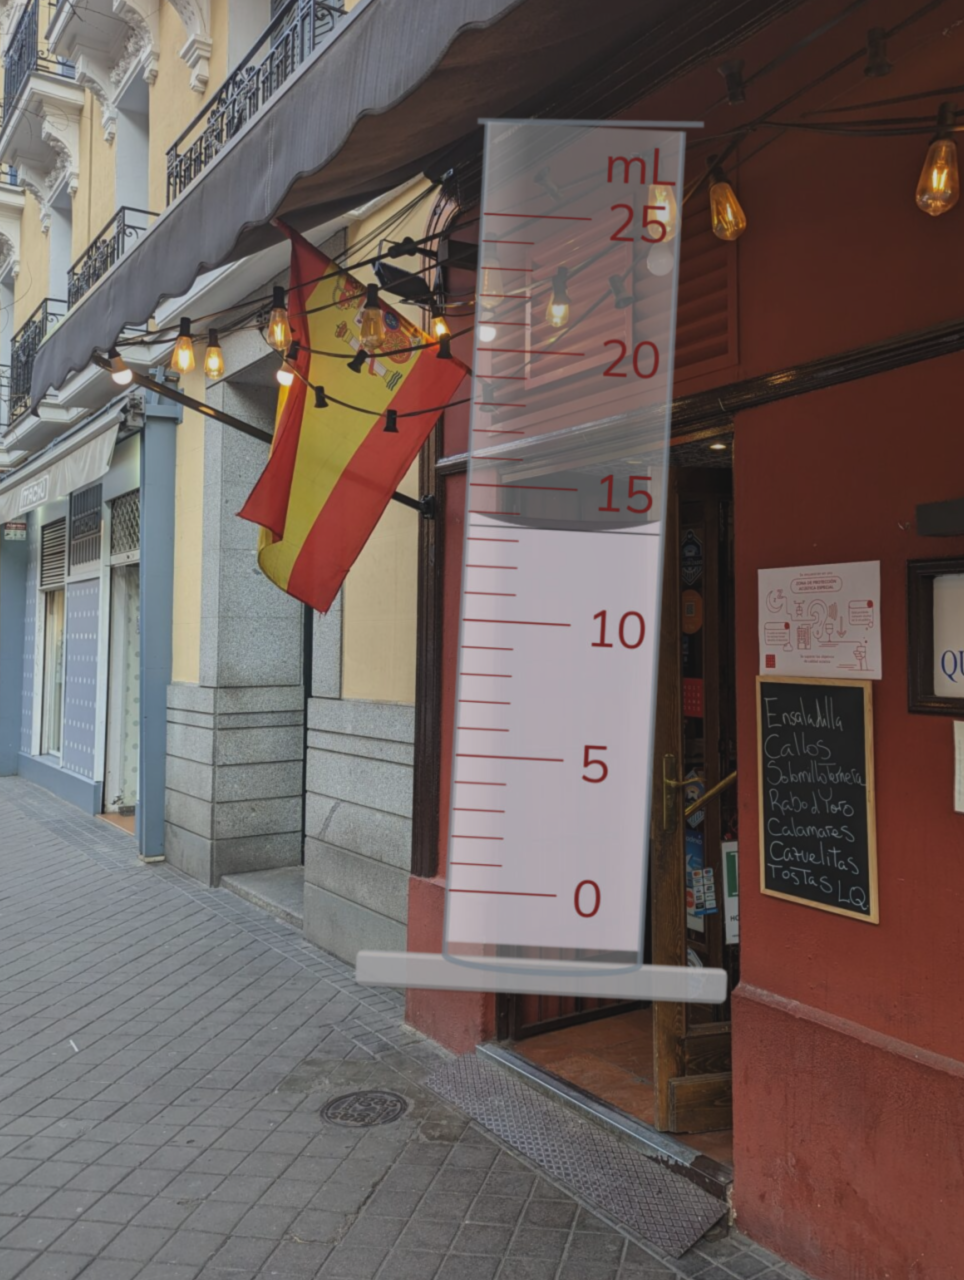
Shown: 13.5 mL
